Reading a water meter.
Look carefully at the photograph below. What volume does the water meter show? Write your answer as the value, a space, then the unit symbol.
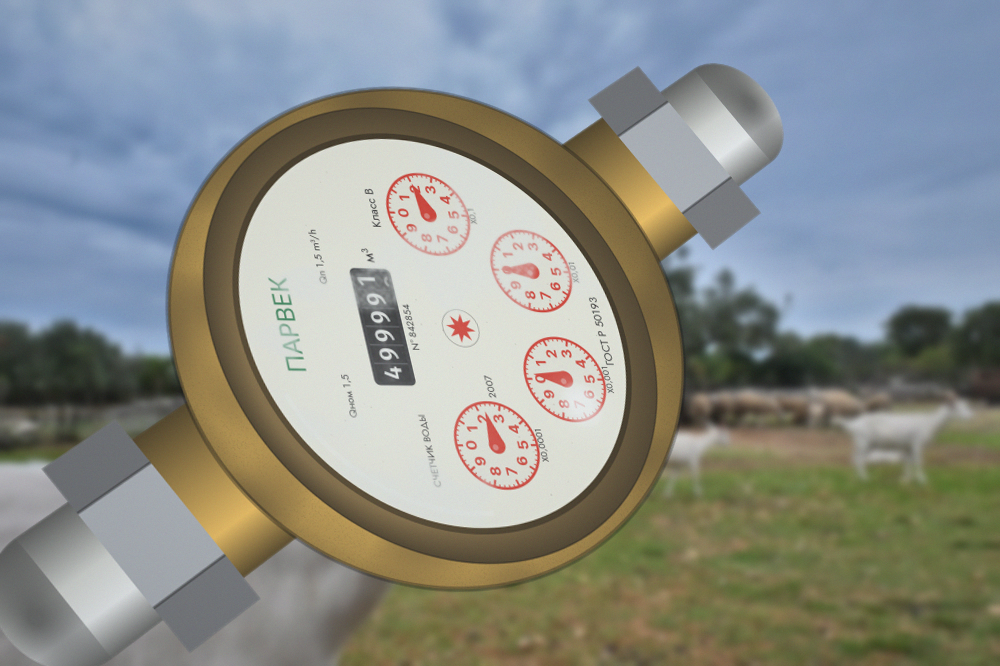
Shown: 499991.2002 m³
